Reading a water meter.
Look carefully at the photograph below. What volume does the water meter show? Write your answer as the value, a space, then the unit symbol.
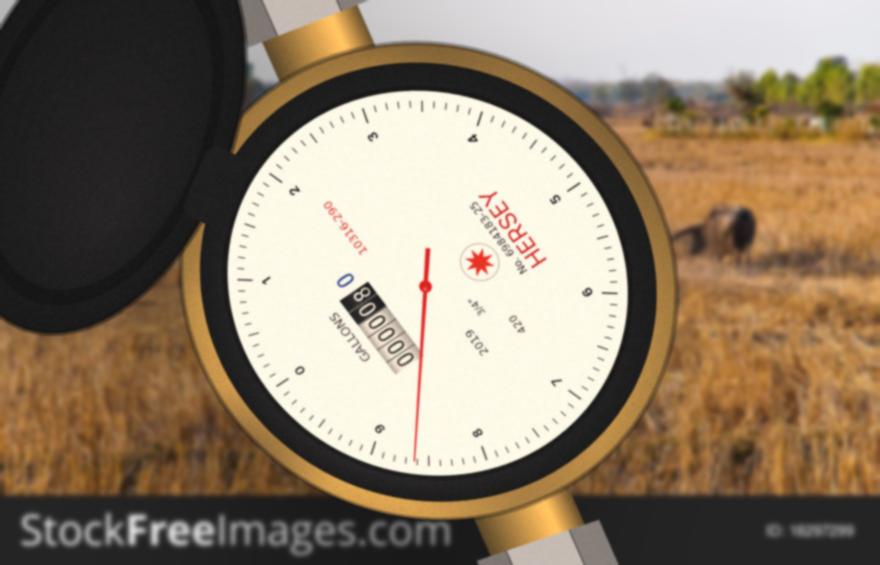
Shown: 78.6 gal
